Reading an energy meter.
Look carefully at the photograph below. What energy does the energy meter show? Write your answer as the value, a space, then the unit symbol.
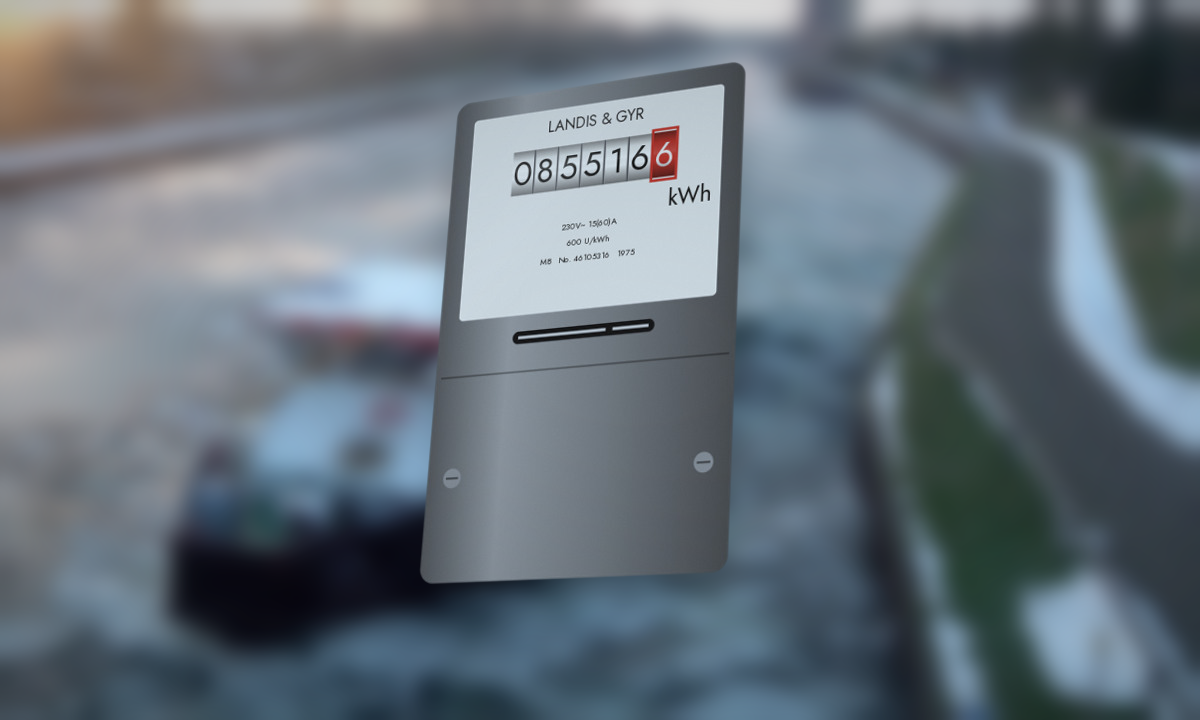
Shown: 85516.6 kWh
